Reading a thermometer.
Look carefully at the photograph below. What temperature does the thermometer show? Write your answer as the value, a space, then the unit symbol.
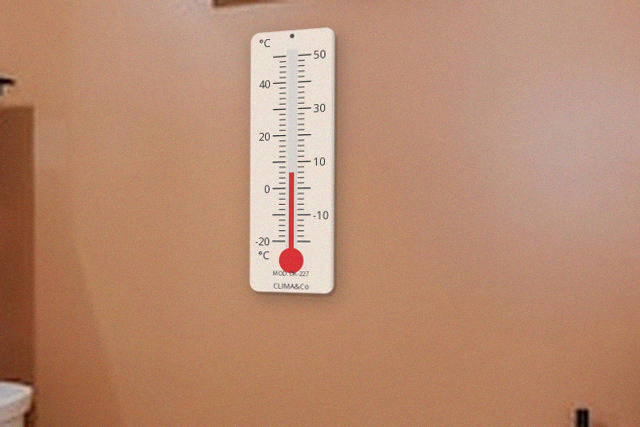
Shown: 6 °C
